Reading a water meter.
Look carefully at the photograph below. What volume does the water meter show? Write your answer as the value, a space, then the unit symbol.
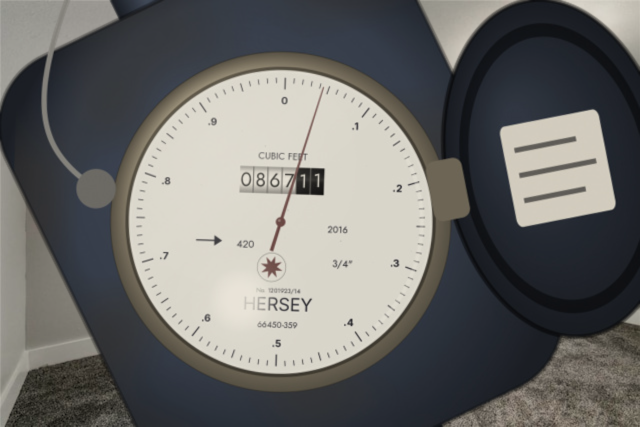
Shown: 86711.04 ft³
